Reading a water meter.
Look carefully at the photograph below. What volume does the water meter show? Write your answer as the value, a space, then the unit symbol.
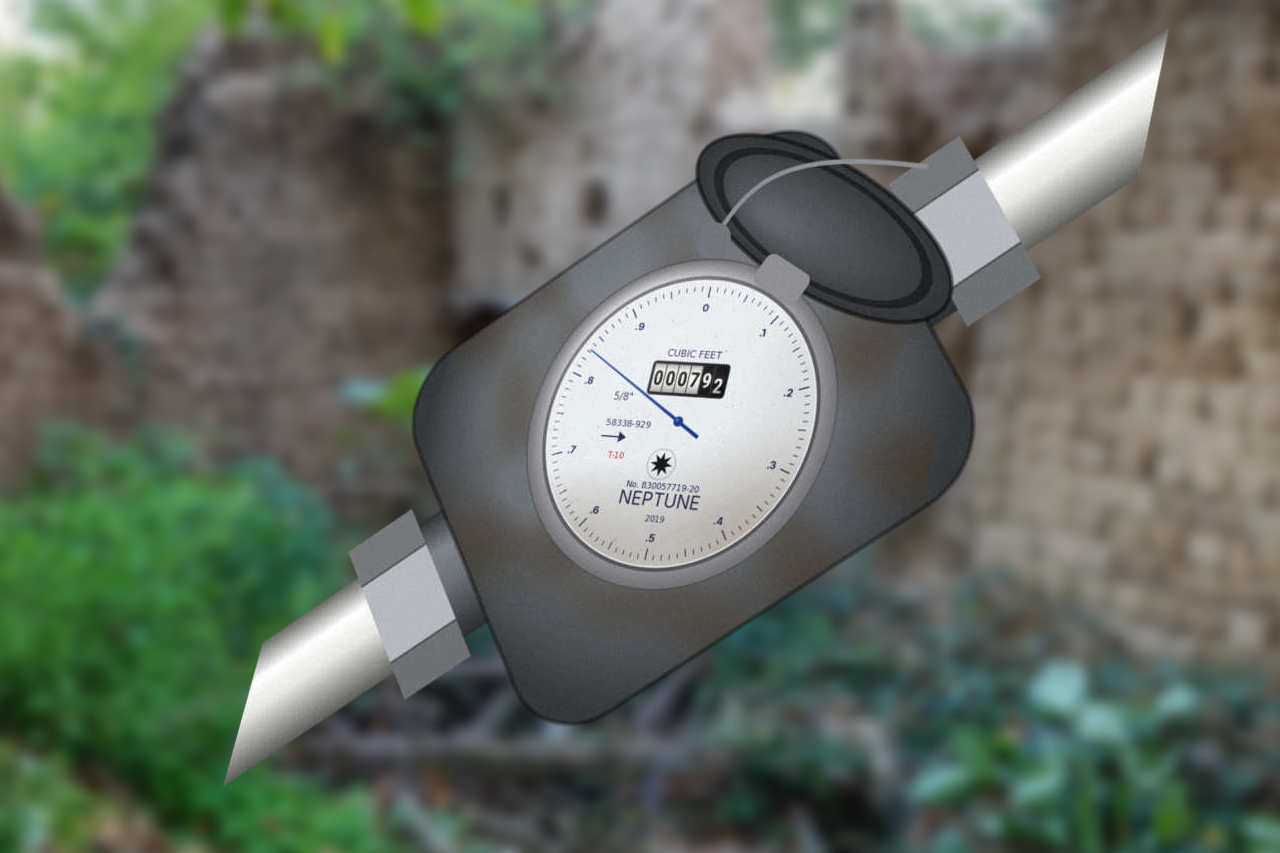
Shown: 791.83 ft³
